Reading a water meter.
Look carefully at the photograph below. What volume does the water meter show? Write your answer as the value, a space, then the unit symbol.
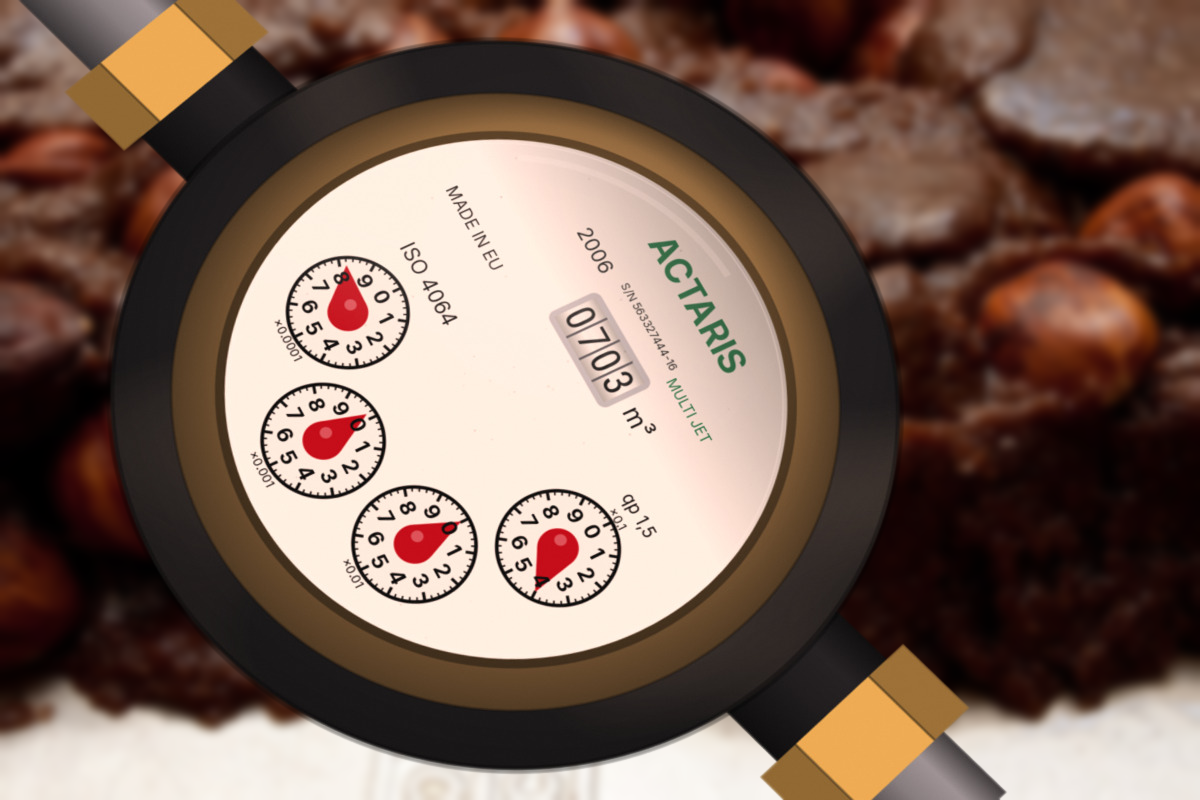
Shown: 703.3998 m³
